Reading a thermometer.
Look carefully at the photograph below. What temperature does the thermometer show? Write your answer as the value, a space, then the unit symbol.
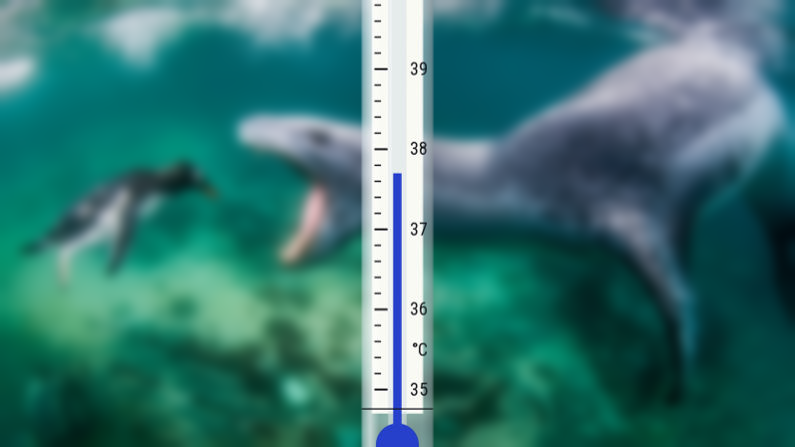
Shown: 37.7 °C
